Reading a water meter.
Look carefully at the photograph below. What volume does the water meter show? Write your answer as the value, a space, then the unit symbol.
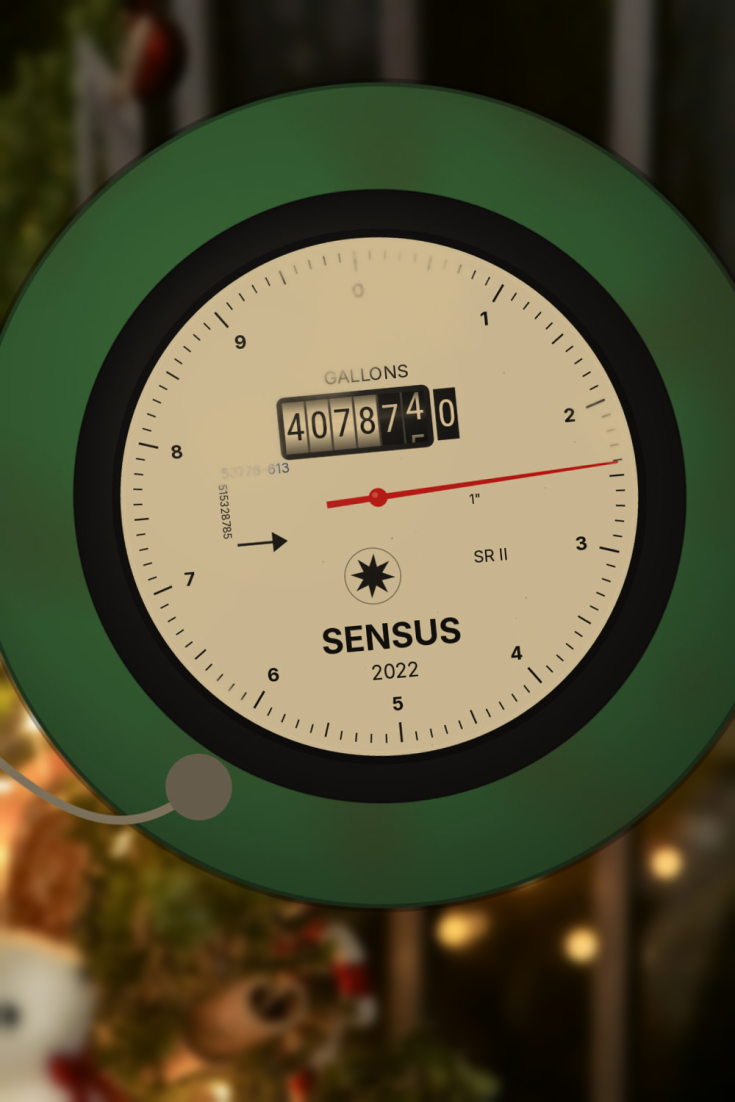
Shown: 4078742.4 gal
